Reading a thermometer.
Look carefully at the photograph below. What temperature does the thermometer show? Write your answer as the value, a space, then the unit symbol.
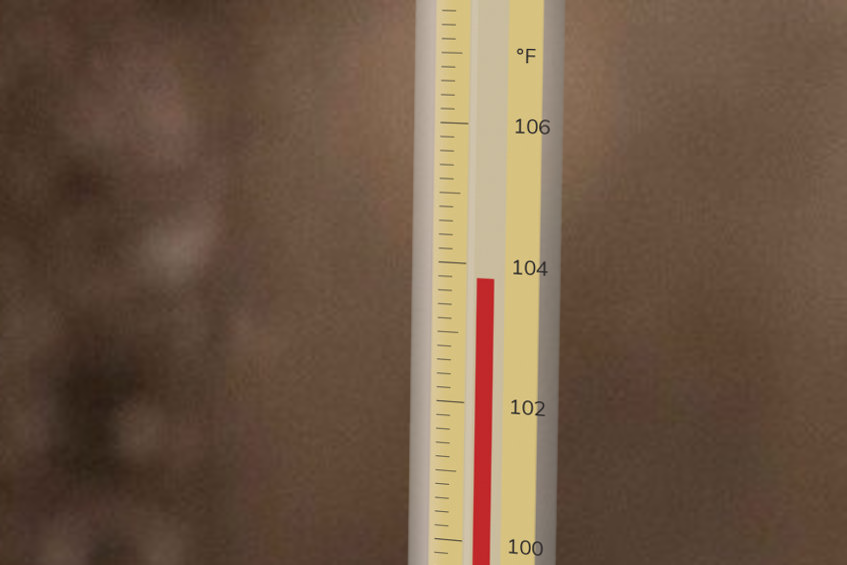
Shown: 103.8 °F
